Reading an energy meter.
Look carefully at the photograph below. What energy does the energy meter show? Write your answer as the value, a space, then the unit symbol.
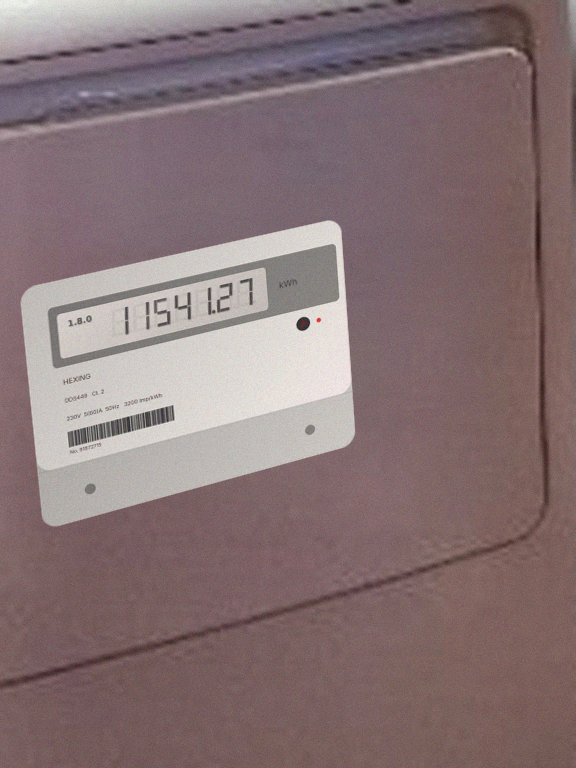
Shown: 11541.27 kWh
